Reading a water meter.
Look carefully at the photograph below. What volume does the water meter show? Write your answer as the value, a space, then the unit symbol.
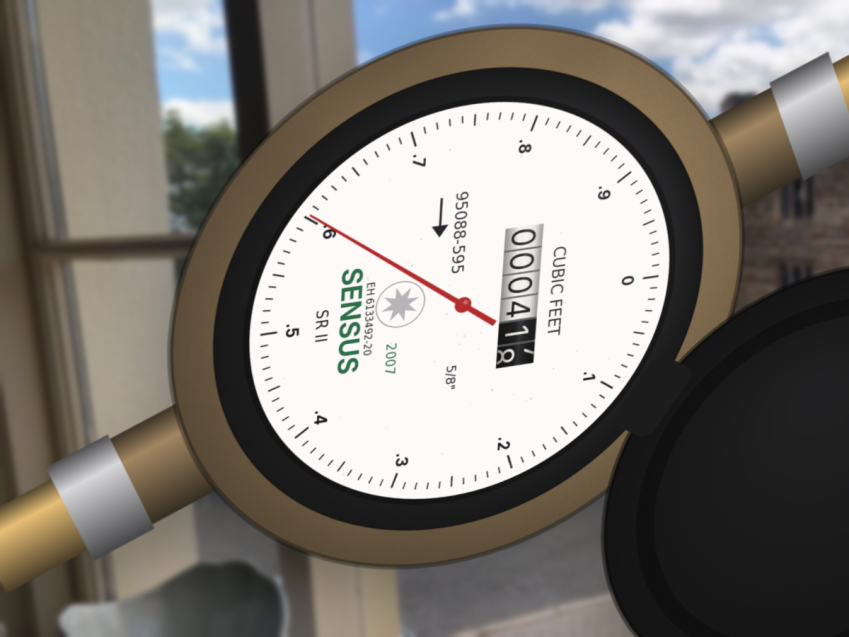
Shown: 417.60 ft³
